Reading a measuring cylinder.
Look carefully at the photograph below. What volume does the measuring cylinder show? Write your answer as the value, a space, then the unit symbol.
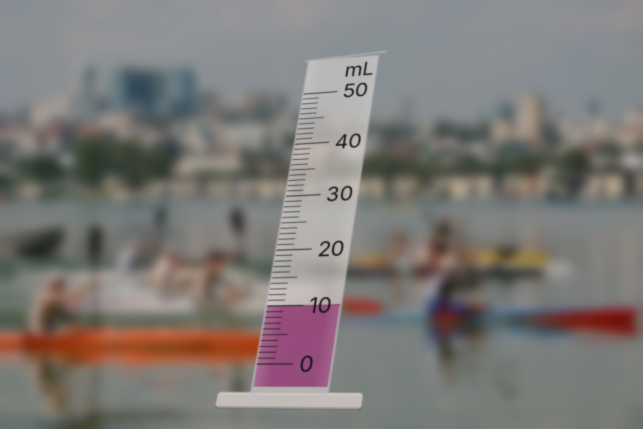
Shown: 10 mL
